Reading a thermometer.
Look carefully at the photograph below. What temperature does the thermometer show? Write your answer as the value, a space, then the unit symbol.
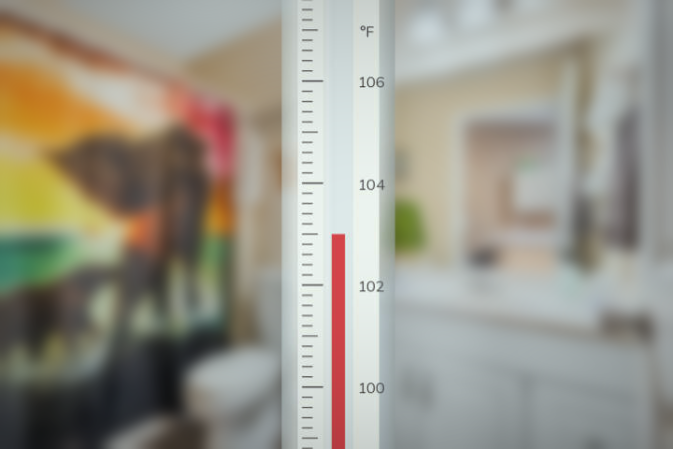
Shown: 103 °F
